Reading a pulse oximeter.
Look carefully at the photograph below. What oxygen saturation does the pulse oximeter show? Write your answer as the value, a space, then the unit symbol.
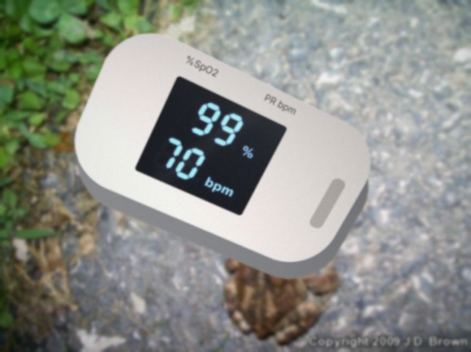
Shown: 99 %
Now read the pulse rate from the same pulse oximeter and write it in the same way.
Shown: 70 bpm
